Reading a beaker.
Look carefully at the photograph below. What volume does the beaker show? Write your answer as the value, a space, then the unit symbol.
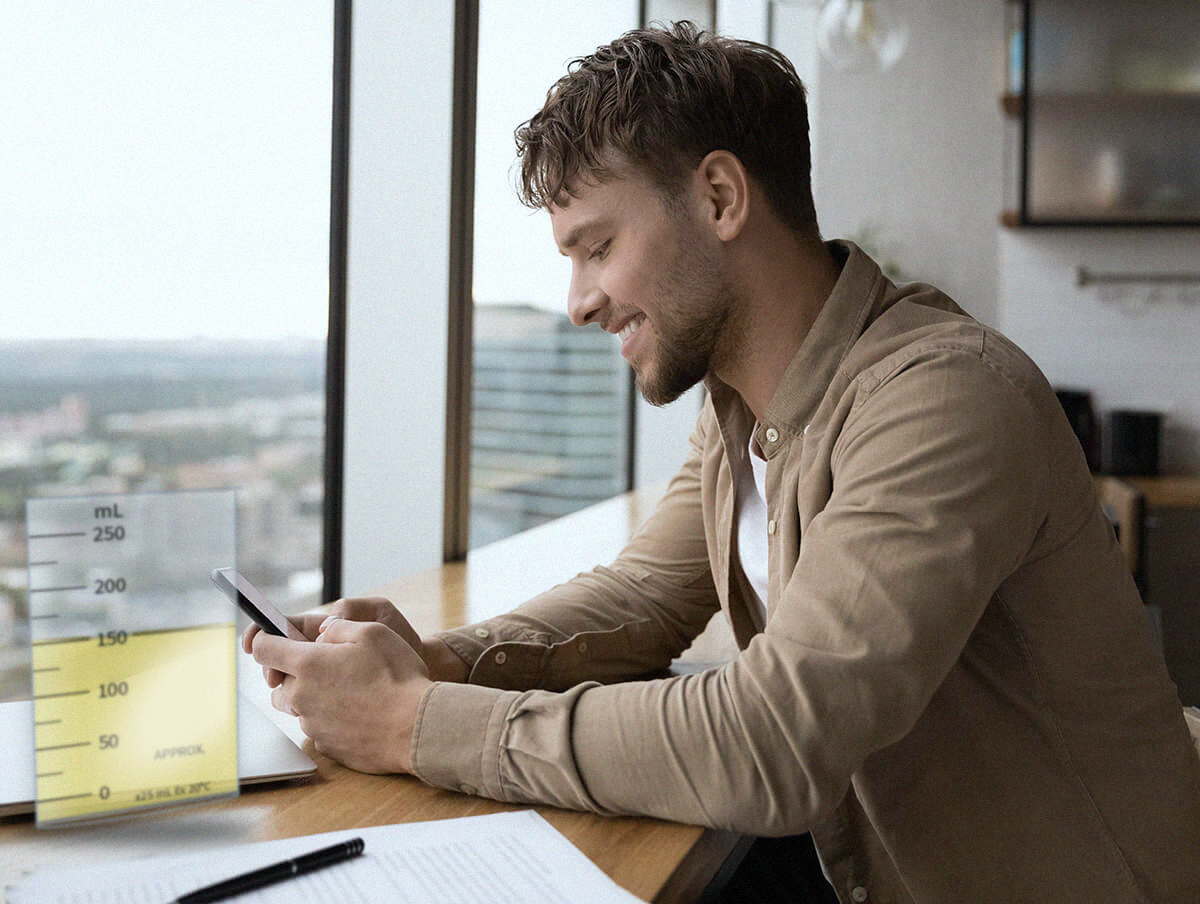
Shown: 150 mL
